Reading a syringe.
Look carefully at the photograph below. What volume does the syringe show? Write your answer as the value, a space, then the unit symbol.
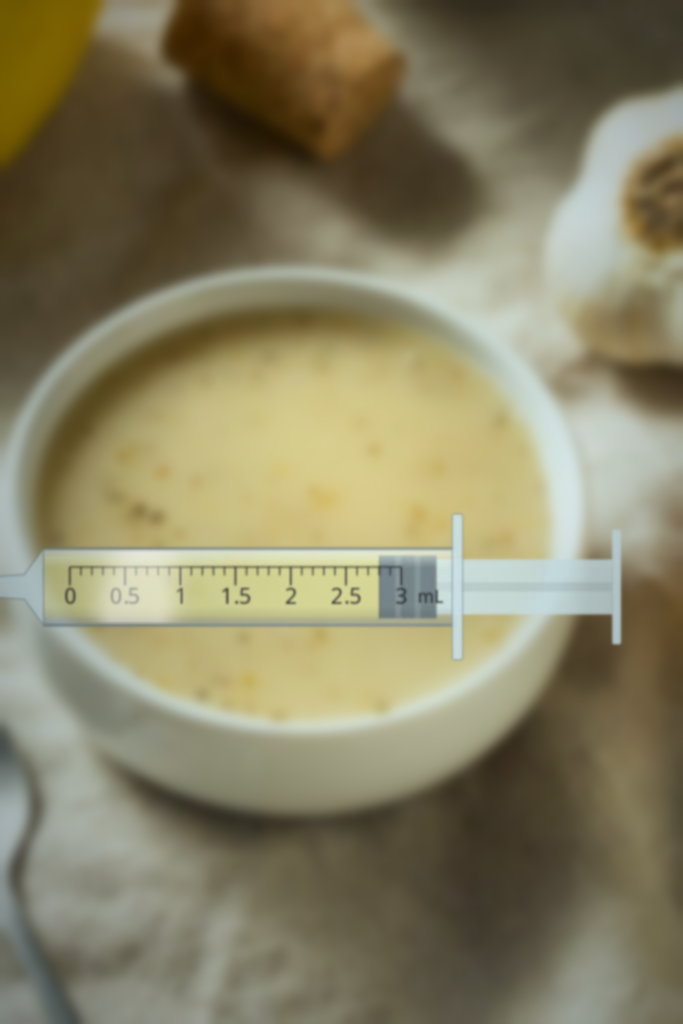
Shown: 2.8 mL
